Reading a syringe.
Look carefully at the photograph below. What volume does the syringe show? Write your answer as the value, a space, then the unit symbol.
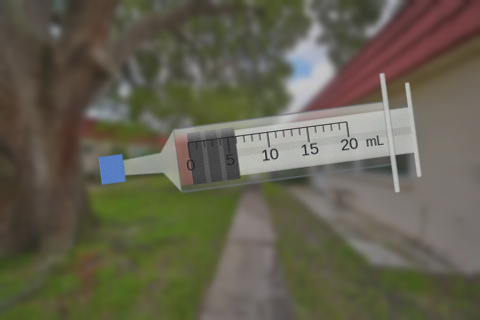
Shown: 0 mL
